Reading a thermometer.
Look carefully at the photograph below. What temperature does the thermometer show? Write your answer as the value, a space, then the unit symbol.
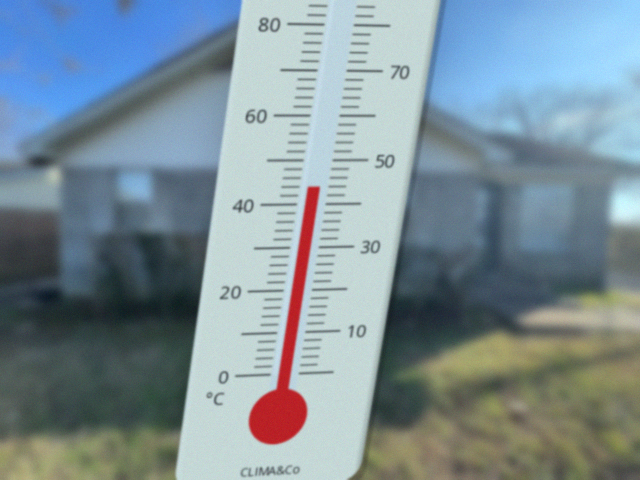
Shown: 44 °C
